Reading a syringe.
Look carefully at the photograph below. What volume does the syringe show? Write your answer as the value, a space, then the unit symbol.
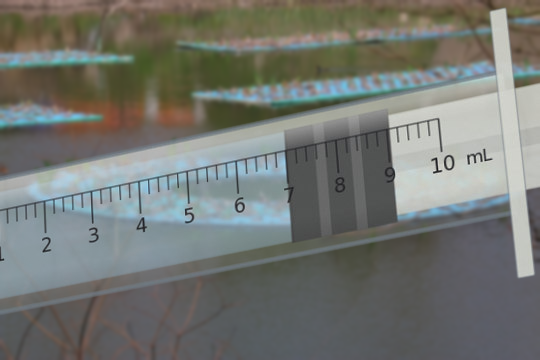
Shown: 7 mL
